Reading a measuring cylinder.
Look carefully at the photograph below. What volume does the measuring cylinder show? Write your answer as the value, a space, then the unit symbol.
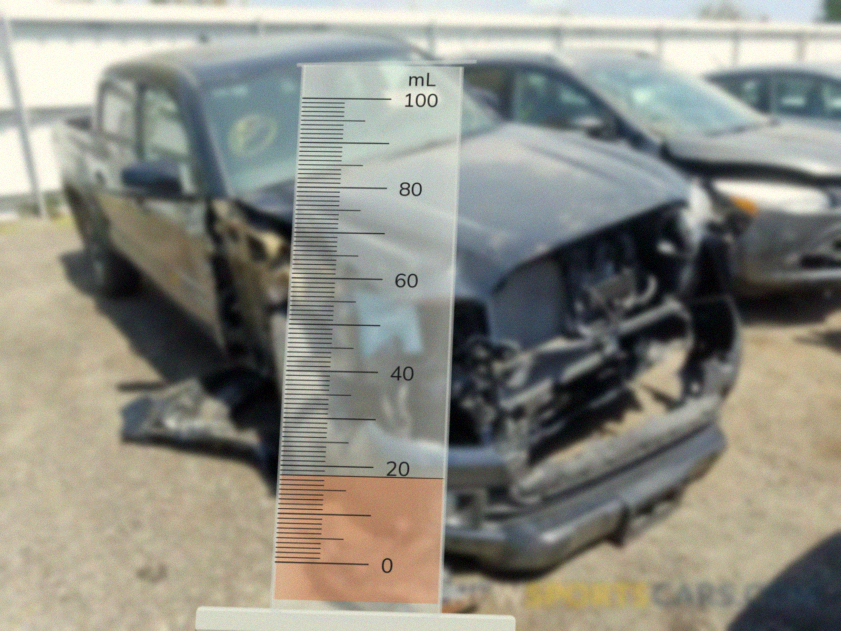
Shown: 18 mL
